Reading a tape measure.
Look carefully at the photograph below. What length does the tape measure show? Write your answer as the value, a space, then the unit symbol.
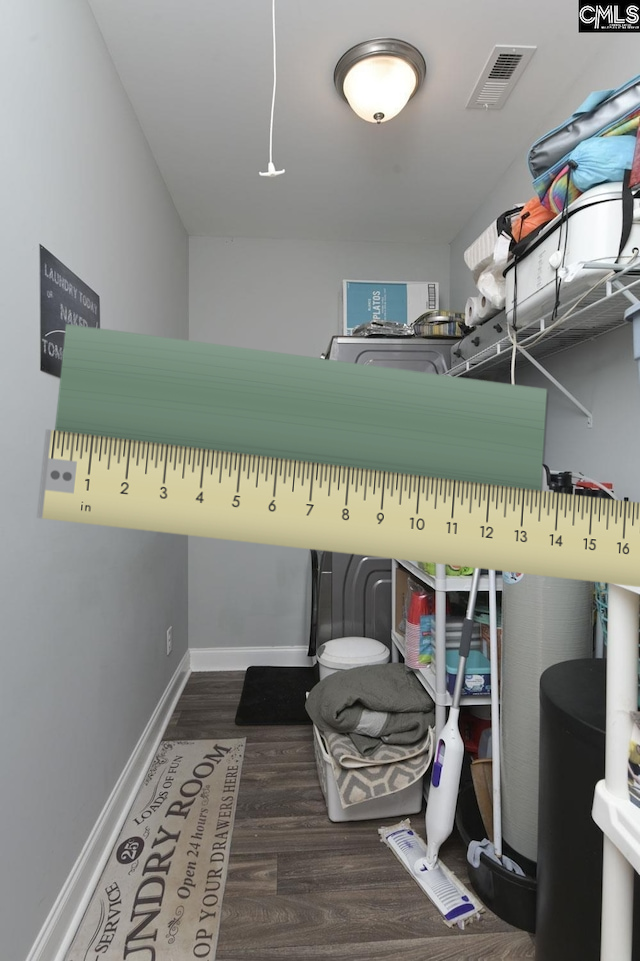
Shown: 13.5 in
